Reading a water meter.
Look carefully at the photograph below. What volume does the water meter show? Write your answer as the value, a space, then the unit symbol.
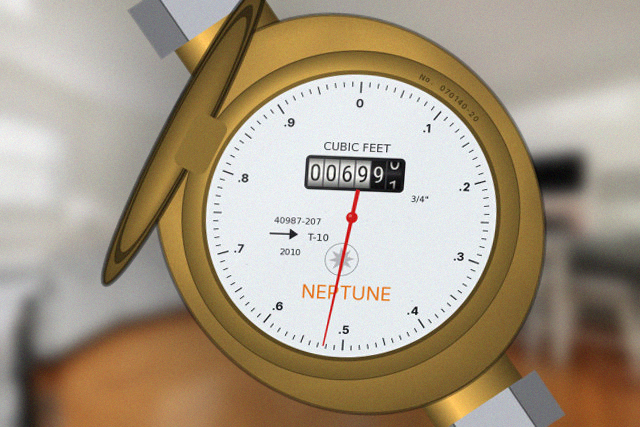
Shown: 6990.52 ft³
